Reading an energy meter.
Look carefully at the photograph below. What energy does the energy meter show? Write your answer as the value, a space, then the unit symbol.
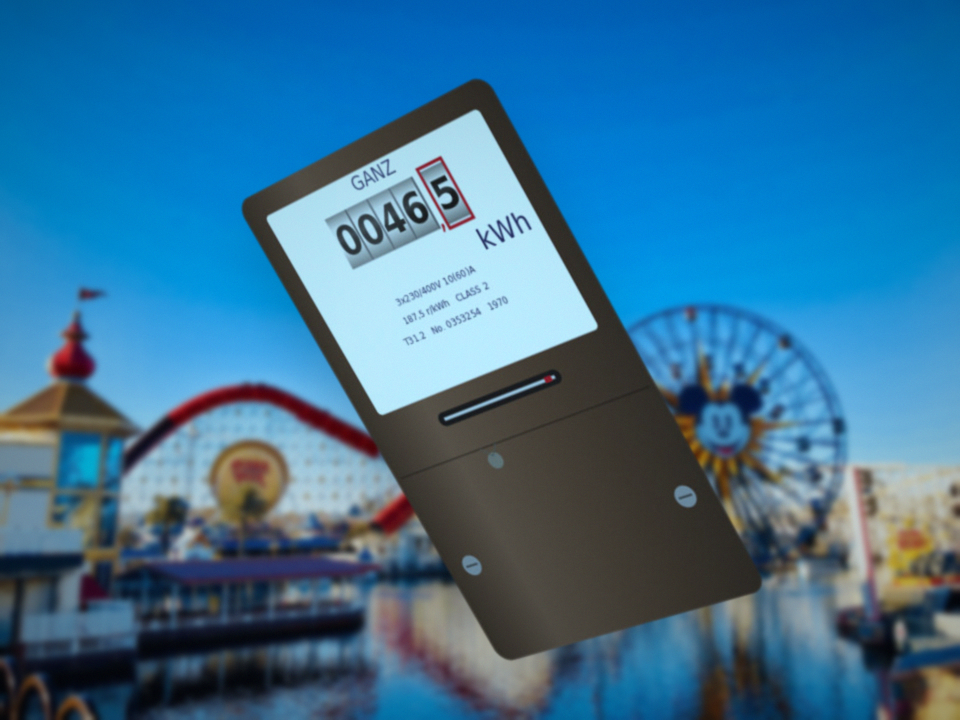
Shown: 46.5 kWh
